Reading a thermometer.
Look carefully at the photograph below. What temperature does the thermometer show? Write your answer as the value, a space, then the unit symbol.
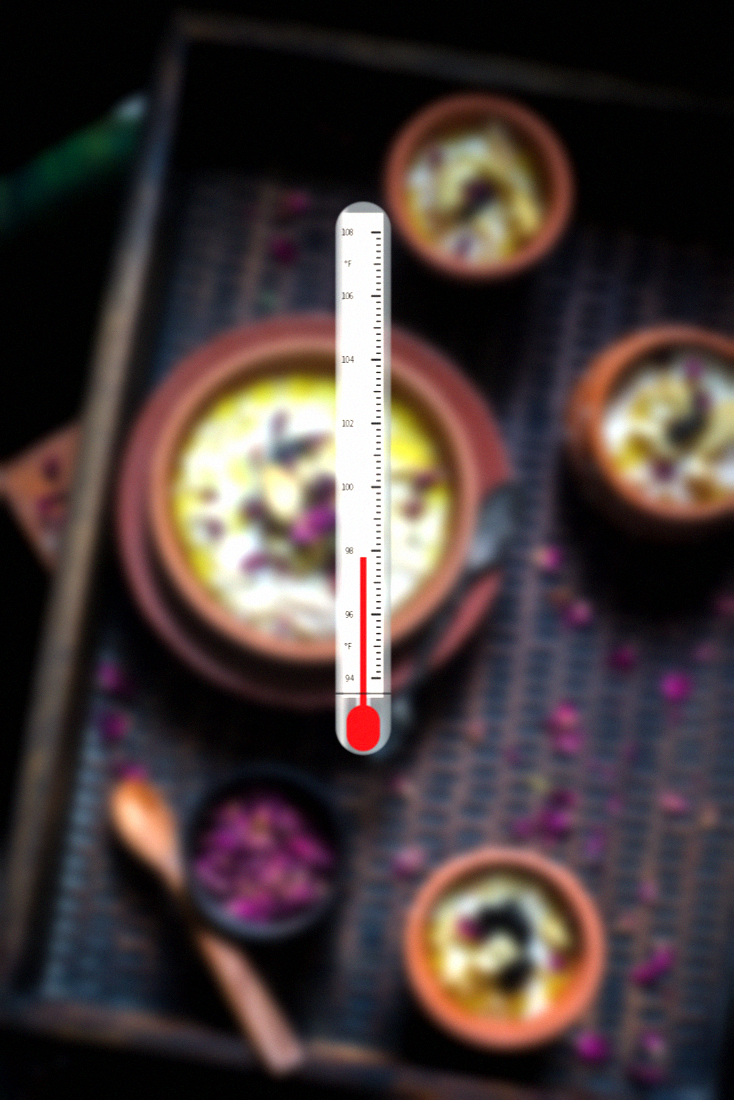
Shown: 97.8 °F
